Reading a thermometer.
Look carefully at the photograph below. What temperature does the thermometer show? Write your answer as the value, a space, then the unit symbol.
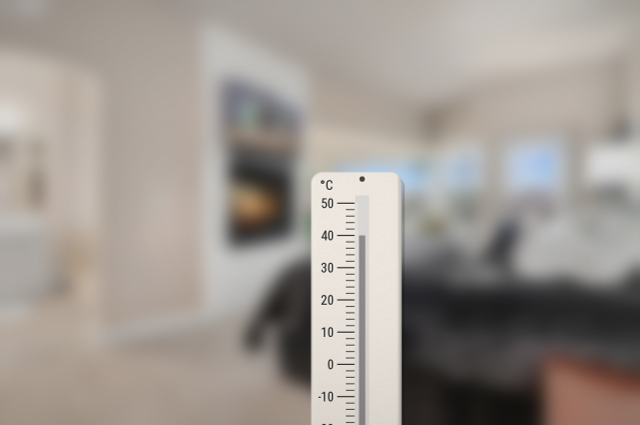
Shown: 40 °C
